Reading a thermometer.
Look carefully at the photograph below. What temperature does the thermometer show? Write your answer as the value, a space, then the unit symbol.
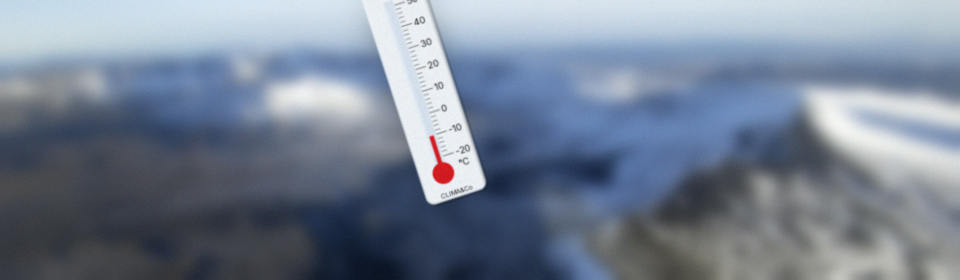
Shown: -10 °C
